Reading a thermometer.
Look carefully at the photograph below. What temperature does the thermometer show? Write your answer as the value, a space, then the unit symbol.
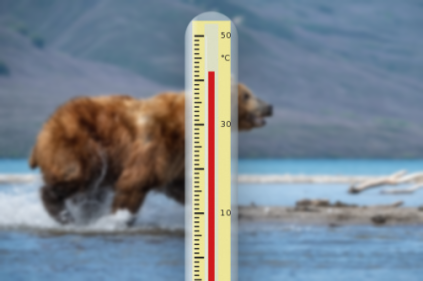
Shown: 42 °C
